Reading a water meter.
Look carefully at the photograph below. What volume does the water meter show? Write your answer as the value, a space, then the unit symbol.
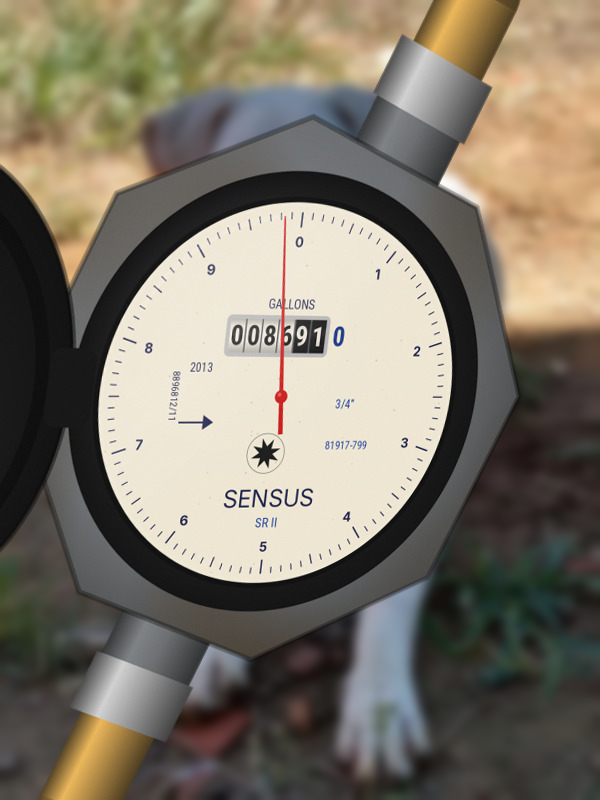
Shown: 86909.8 gal
